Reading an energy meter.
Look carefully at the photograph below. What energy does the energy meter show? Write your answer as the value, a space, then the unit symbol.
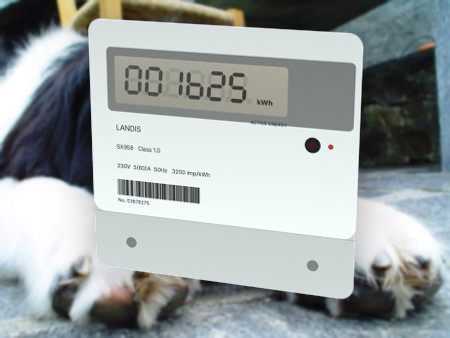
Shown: 1625 kWh
